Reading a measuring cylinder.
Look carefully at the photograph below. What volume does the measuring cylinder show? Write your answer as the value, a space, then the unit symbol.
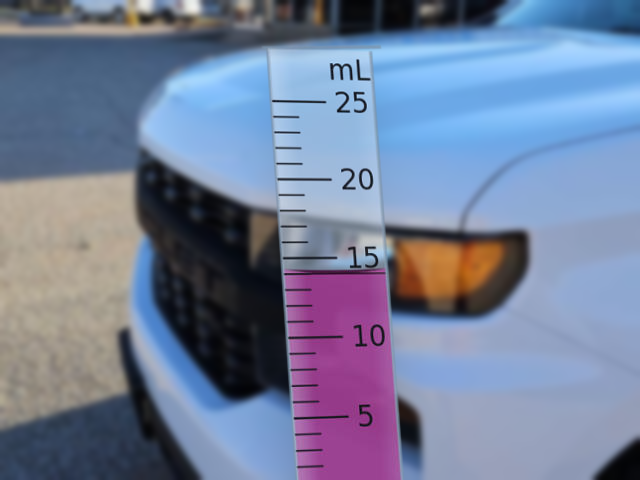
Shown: 14 mL
